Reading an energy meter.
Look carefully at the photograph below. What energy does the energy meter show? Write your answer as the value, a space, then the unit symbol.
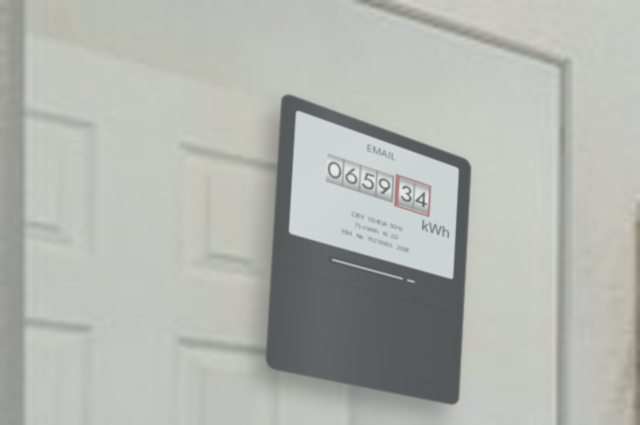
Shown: 659.34 kWh
